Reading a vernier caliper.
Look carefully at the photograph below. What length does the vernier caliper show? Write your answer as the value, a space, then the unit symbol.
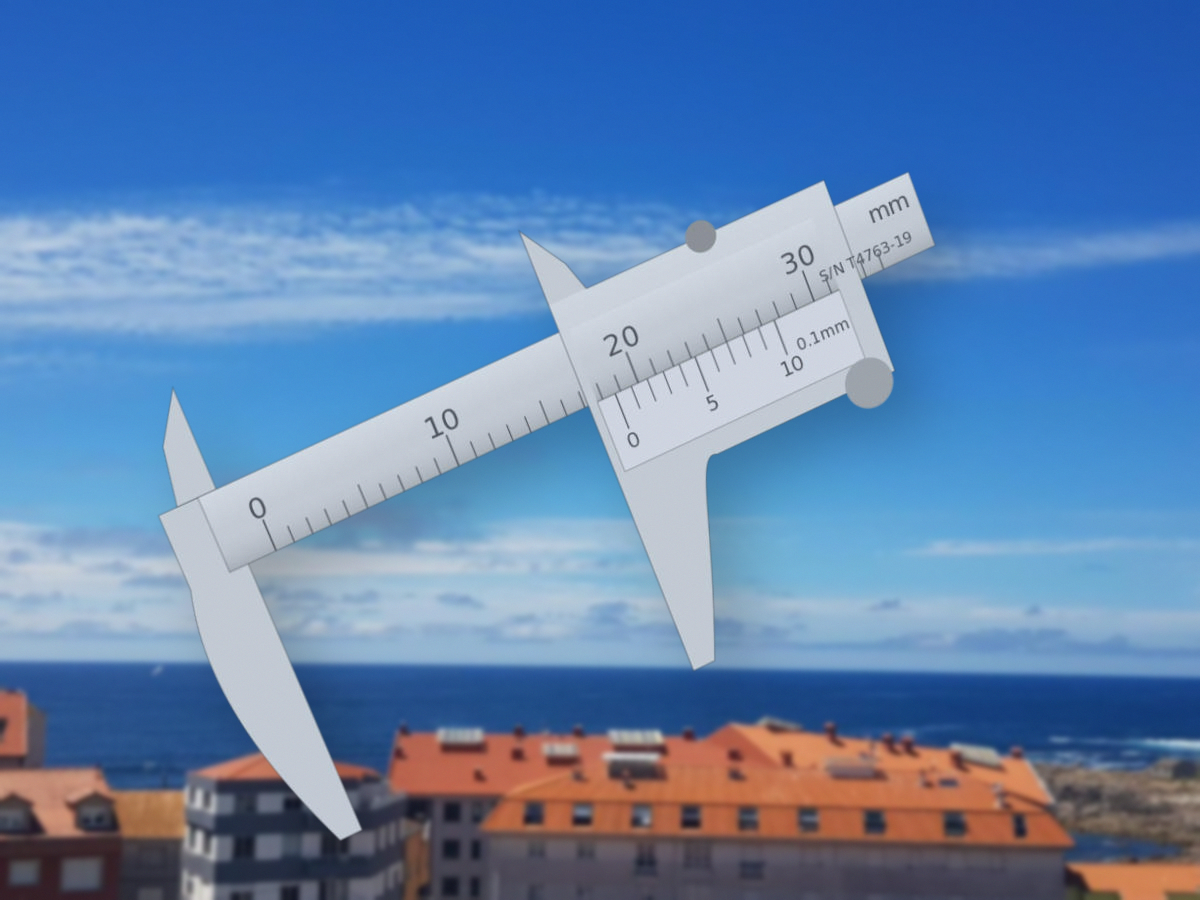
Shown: 18.7 mm
